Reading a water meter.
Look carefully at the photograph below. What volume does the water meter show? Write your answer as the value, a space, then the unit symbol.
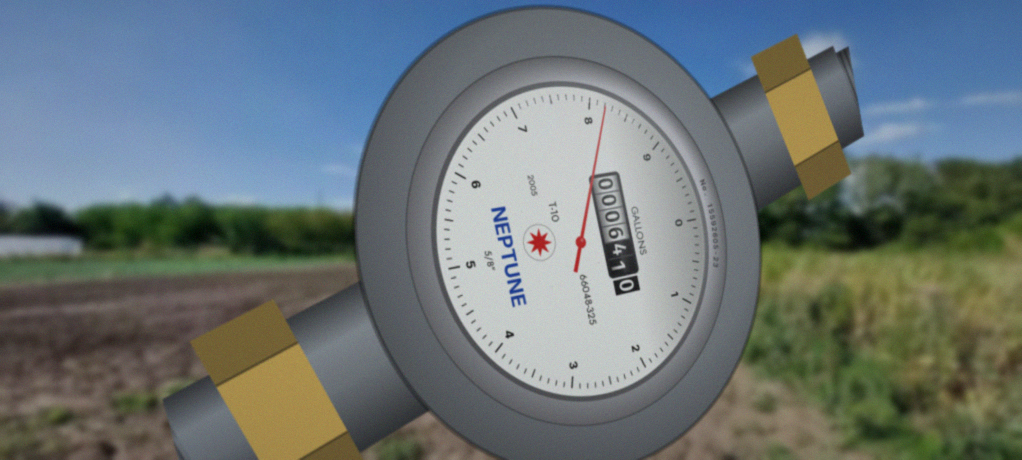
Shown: 6408.2 gal
